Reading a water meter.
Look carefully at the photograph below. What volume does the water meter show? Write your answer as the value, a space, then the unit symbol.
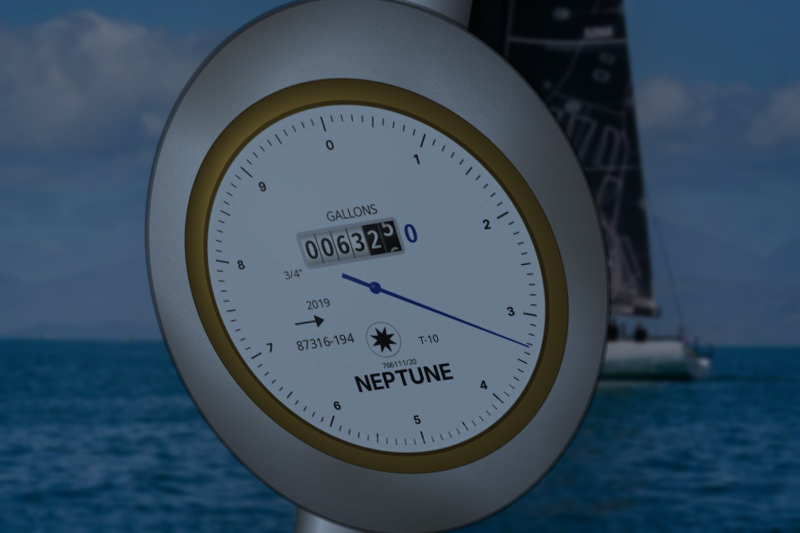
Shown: 63253.3 gal
